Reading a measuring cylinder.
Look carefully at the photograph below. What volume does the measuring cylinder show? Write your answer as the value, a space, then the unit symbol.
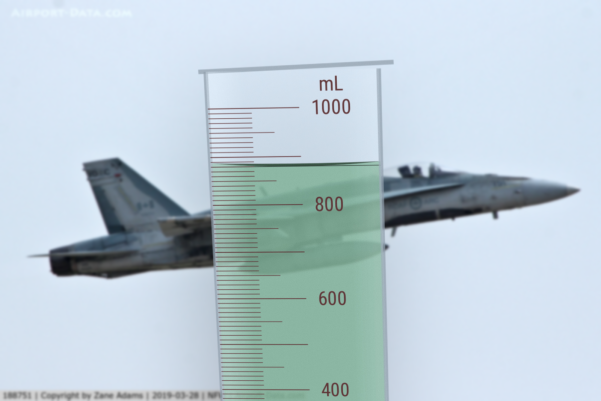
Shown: 880 mL
